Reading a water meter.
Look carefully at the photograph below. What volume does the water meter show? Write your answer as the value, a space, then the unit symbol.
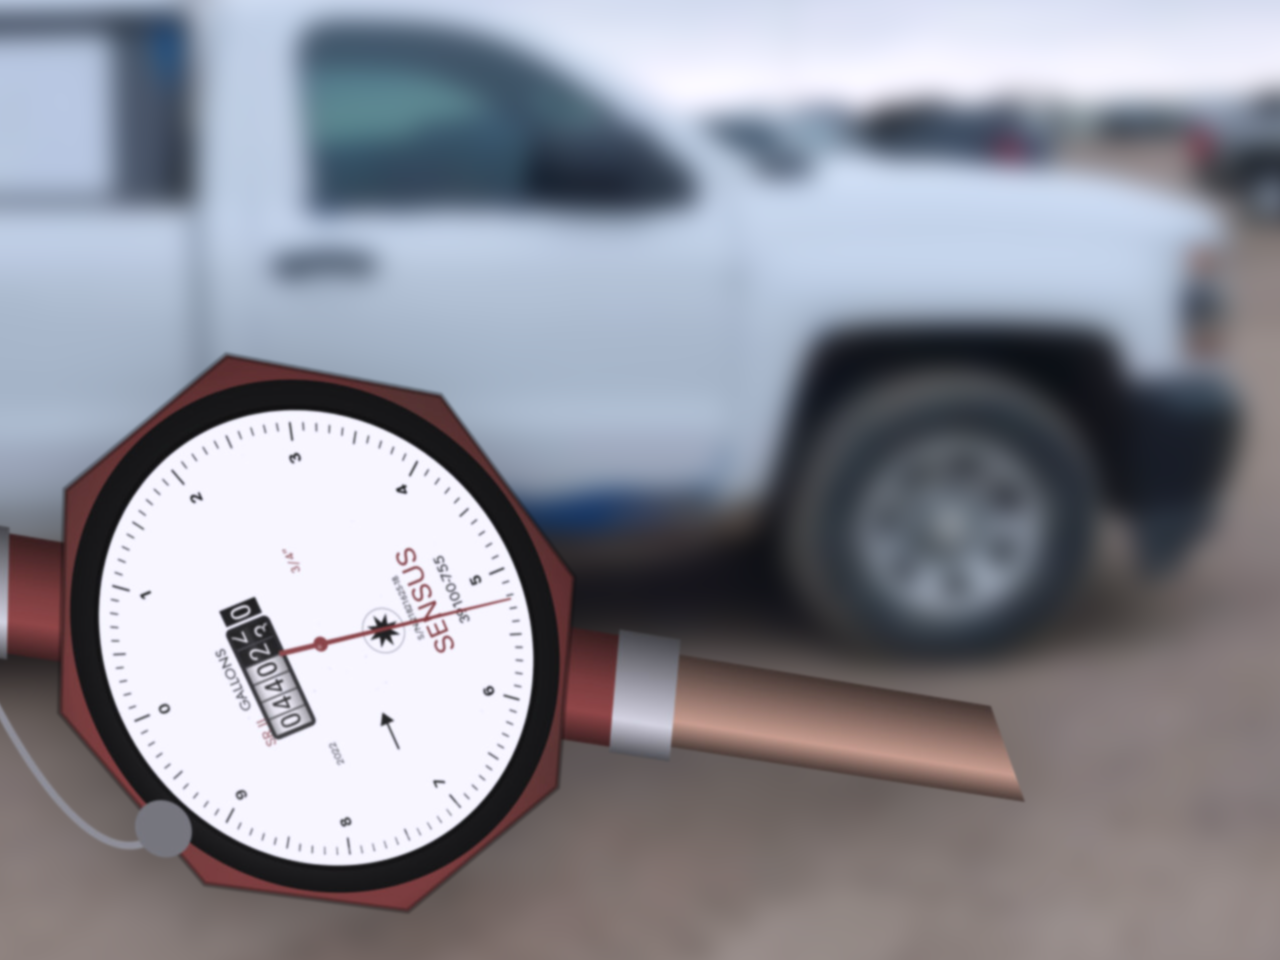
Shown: 440225.2 gal
